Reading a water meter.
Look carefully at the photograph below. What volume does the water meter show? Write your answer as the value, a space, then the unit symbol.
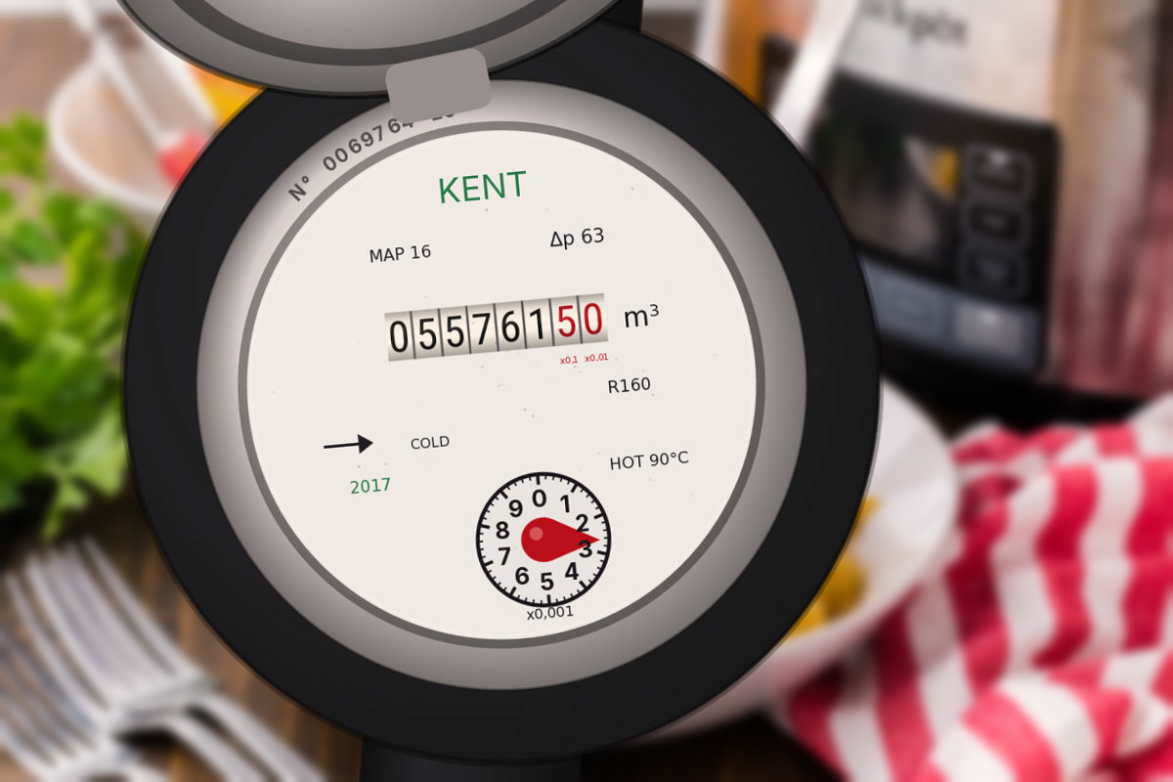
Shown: 55761.502 m³
